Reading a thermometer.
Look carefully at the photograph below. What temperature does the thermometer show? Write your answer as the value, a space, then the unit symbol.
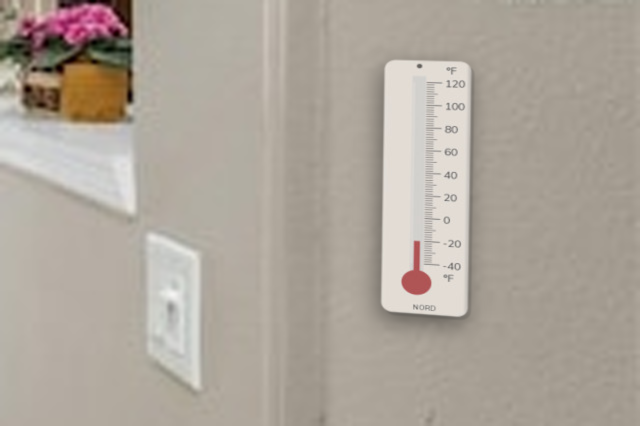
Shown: -20 °F
